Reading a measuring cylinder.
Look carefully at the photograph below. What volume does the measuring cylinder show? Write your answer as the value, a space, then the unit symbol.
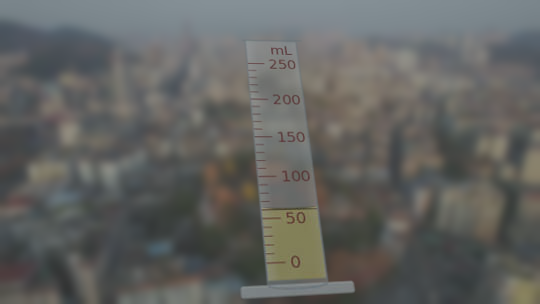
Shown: 60 mL
